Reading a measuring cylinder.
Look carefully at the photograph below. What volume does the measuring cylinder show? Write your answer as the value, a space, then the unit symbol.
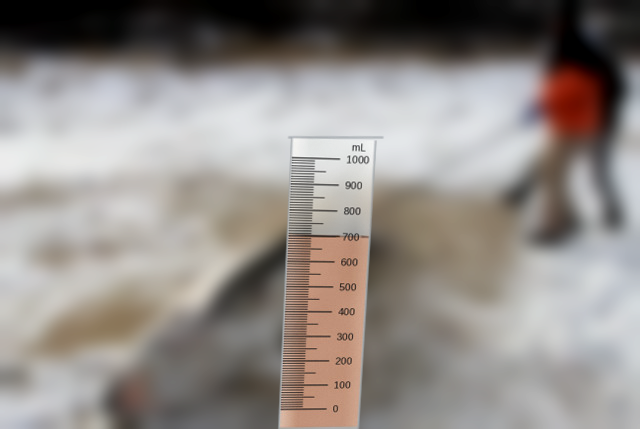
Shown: 700 mL
